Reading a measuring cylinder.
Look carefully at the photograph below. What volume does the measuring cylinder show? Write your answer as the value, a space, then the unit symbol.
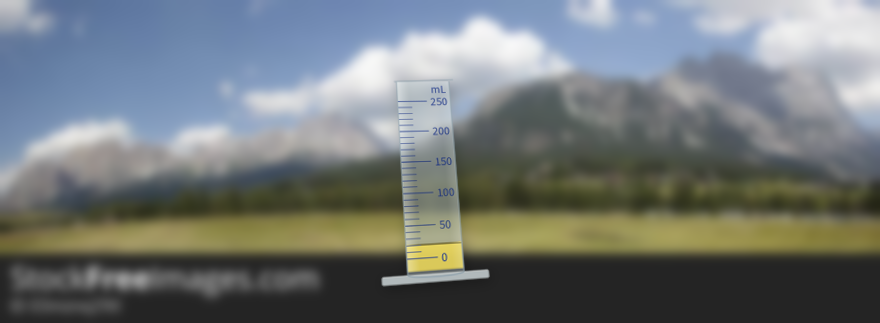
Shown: 20 mL
